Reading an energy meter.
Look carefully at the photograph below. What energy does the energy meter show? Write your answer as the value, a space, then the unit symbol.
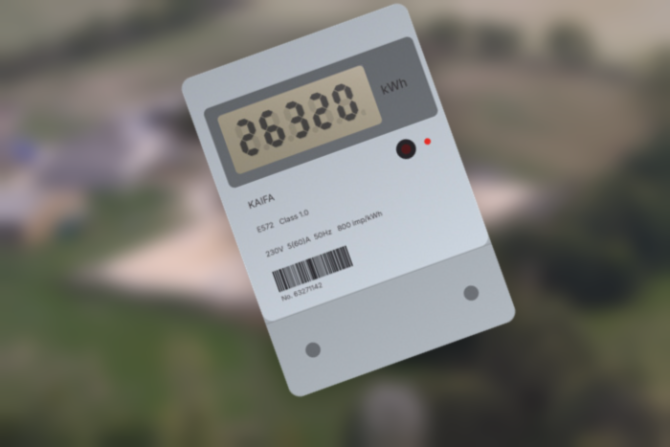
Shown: 26320 kWh
